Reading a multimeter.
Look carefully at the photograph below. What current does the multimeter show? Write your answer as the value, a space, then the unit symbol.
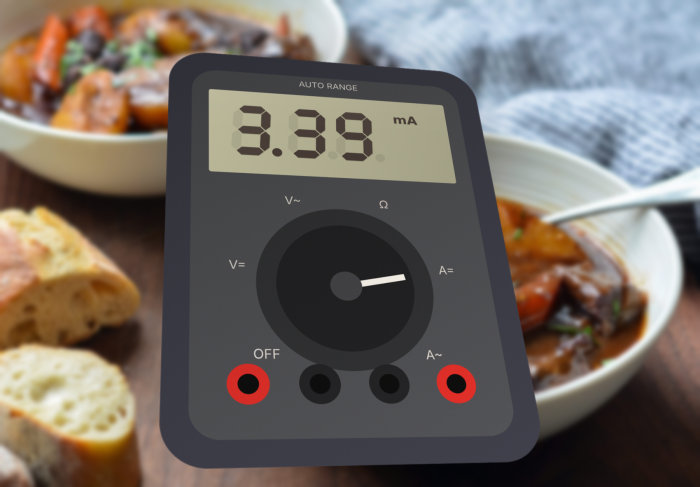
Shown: 3.39 mA
